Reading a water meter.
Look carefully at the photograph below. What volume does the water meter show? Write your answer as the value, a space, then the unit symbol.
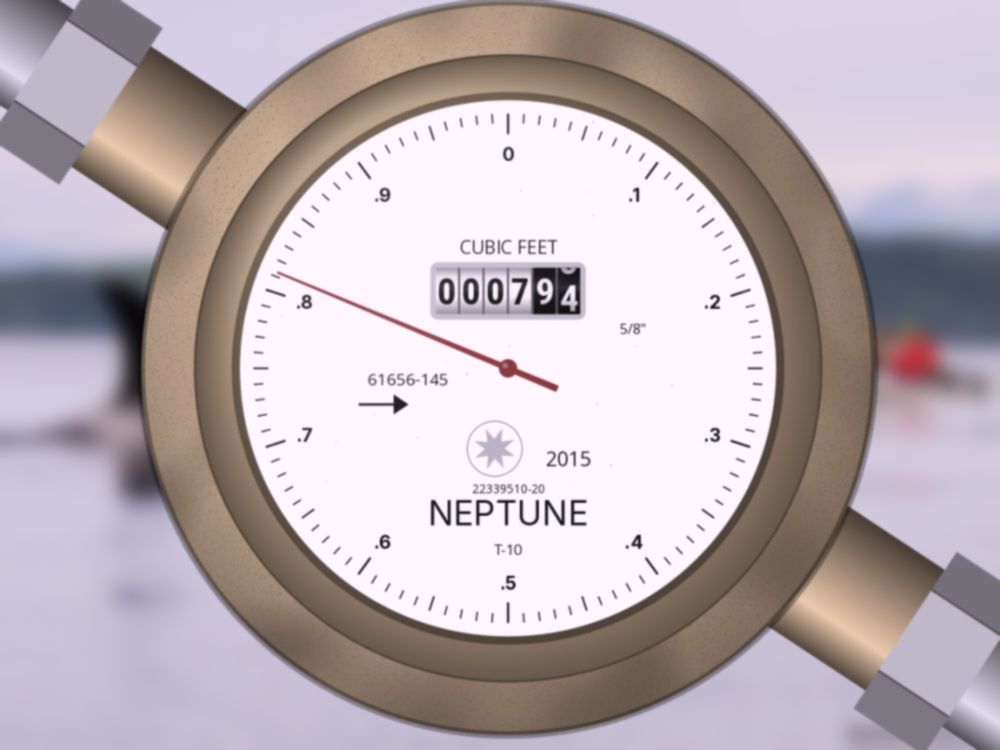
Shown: 793.81 ft³
